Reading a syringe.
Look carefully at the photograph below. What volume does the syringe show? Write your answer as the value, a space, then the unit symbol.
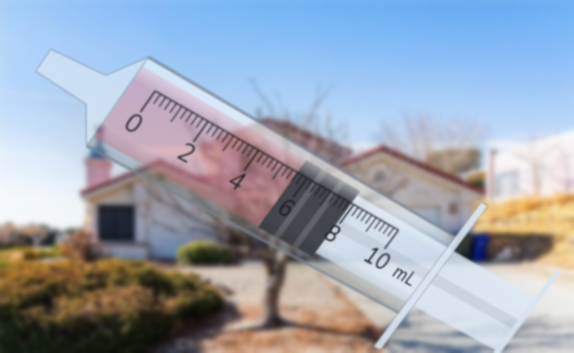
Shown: 5.6 mL
